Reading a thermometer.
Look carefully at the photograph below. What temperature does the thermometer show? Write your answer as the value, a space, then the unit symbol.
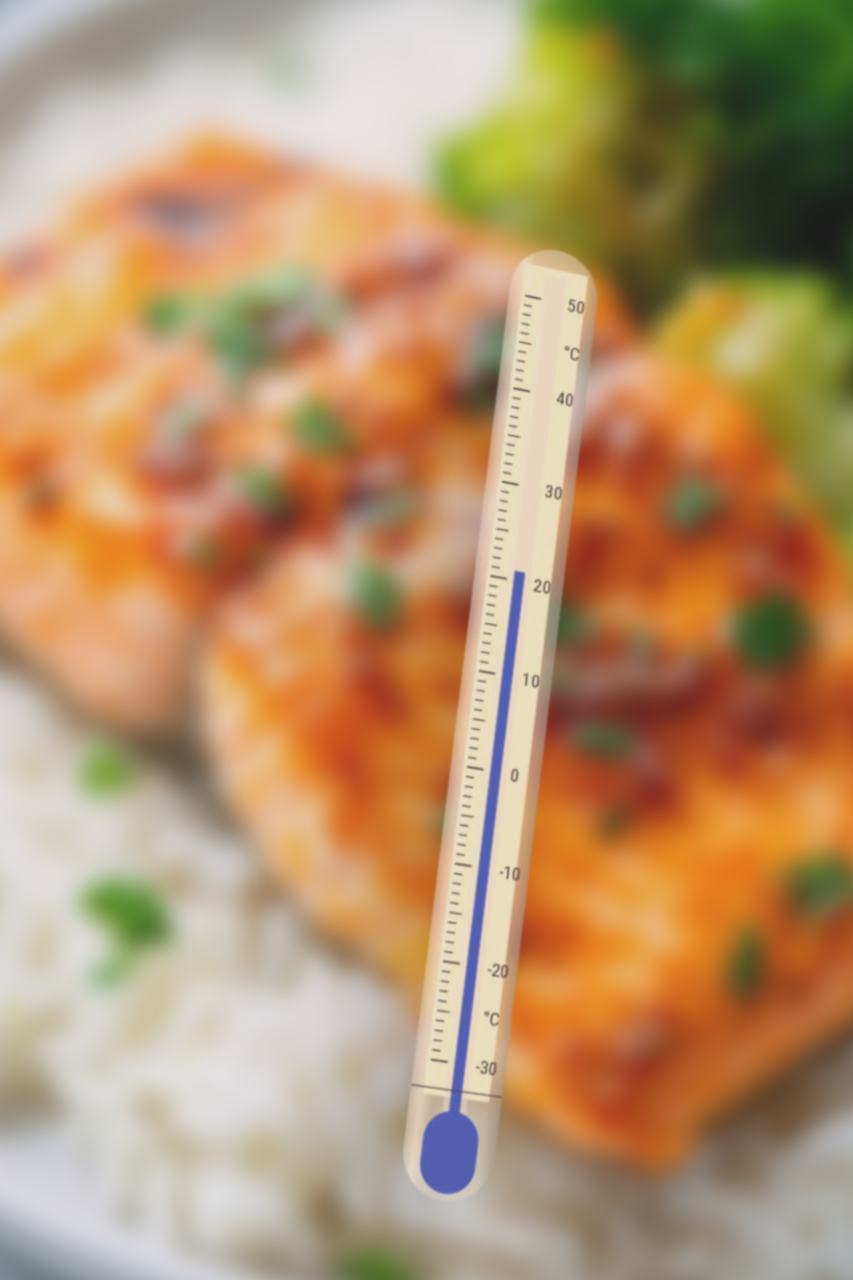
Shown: 21 °C
